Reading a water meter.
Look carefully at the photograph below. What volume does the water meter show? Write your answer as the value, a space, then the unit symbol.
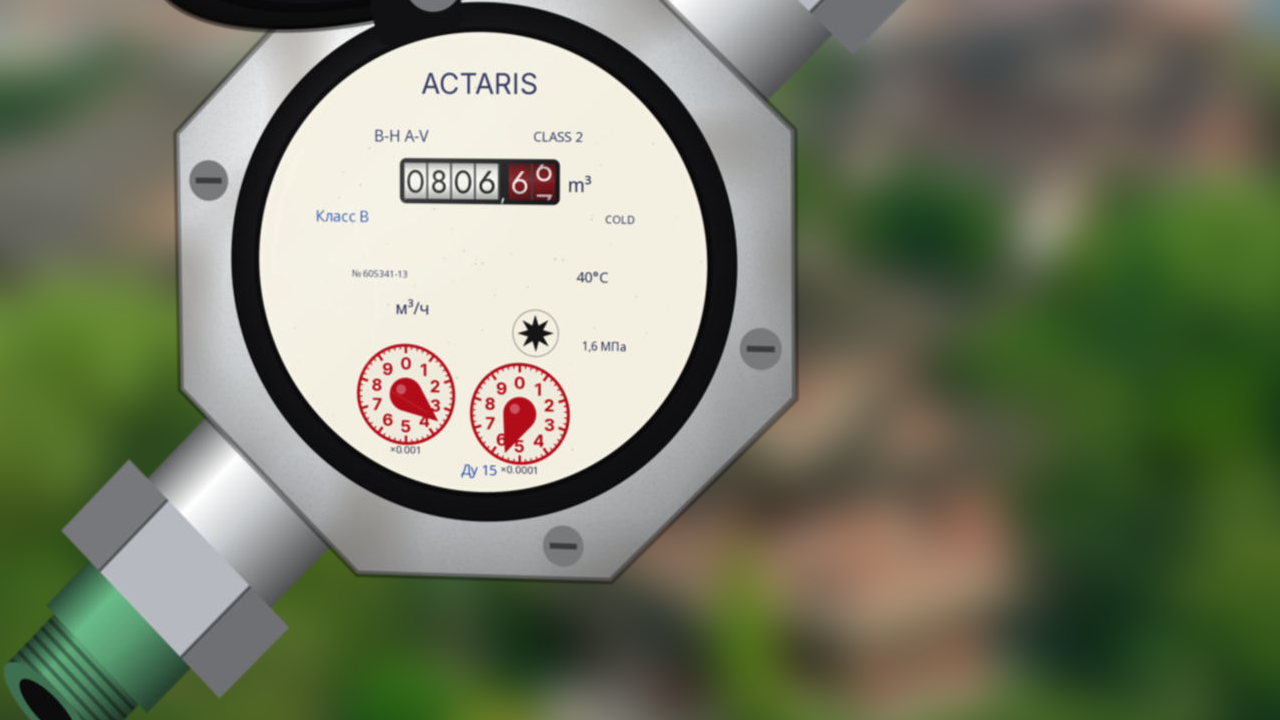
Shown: 806.6635 m³
